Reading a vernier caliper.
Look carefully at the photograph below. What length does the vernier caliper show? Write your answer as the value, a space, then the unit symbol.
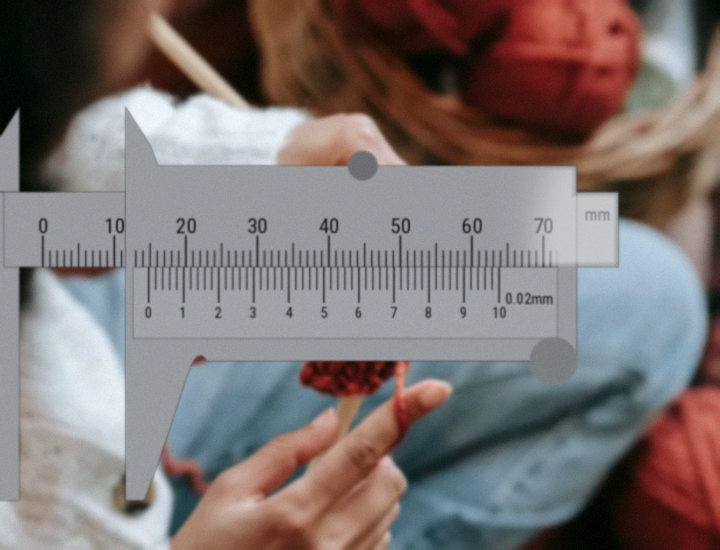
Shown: 14.8 mm
